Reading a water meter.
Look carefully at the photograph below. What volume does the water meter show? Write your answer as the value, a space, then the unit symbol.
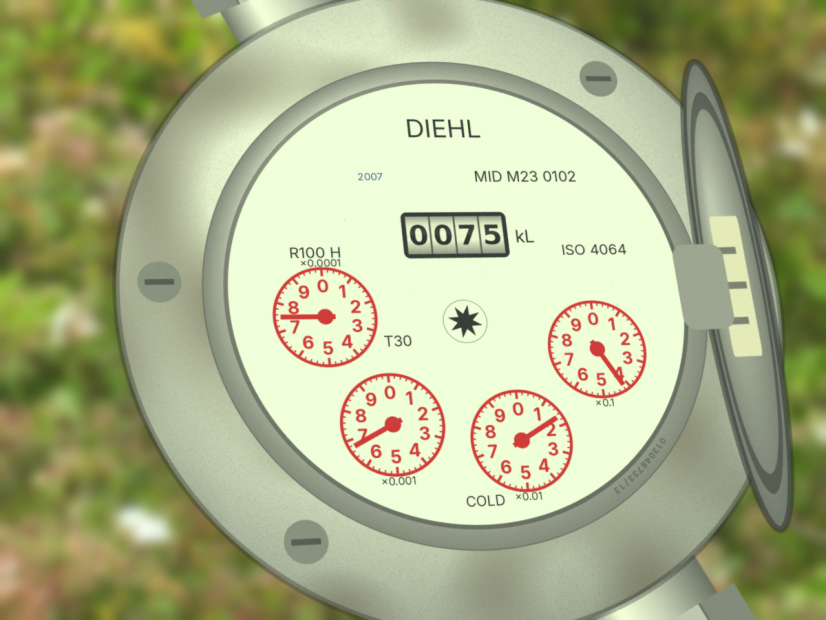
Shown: 75.4167 kL
